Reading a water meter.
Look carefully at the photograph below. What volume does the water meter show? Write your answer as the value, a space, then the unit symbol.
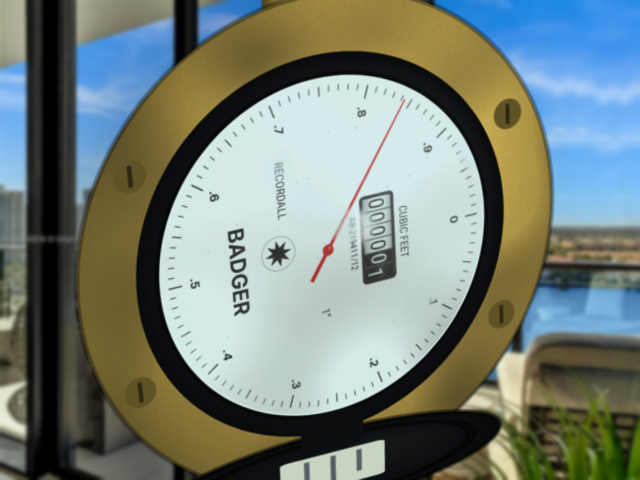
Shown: 0.84 ft³
